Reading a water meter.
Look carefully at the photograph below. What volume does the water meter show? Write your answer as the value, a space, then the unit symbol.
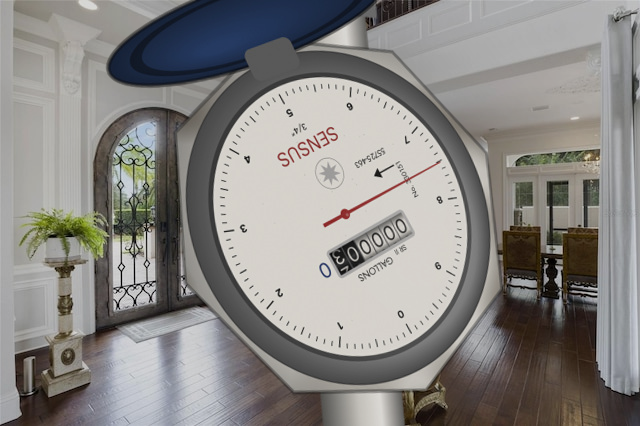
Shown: 27.5 gal
